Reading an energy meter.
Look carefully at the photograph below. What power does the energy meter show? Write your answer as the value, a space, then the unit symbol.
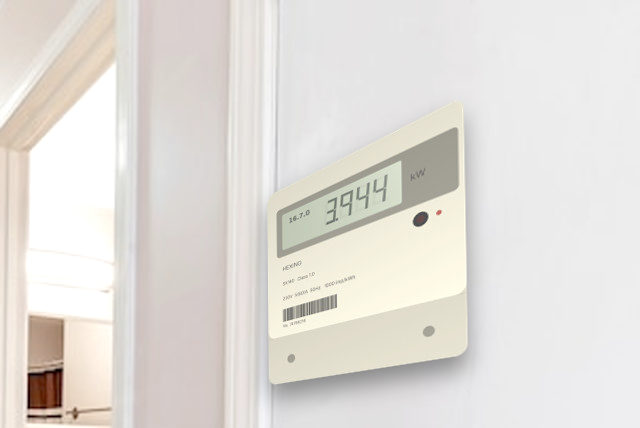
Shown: 3.944 kW
